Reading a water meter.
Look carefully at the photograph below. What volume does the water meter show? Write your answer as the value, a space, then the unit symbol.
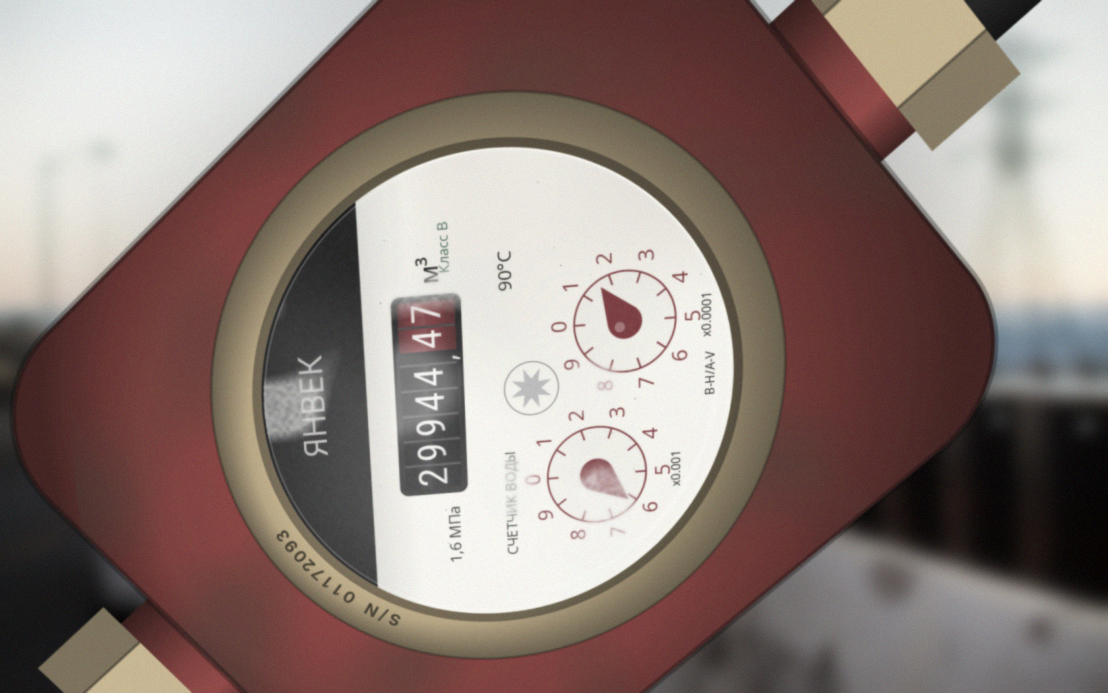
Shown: 29944.4761 m³
